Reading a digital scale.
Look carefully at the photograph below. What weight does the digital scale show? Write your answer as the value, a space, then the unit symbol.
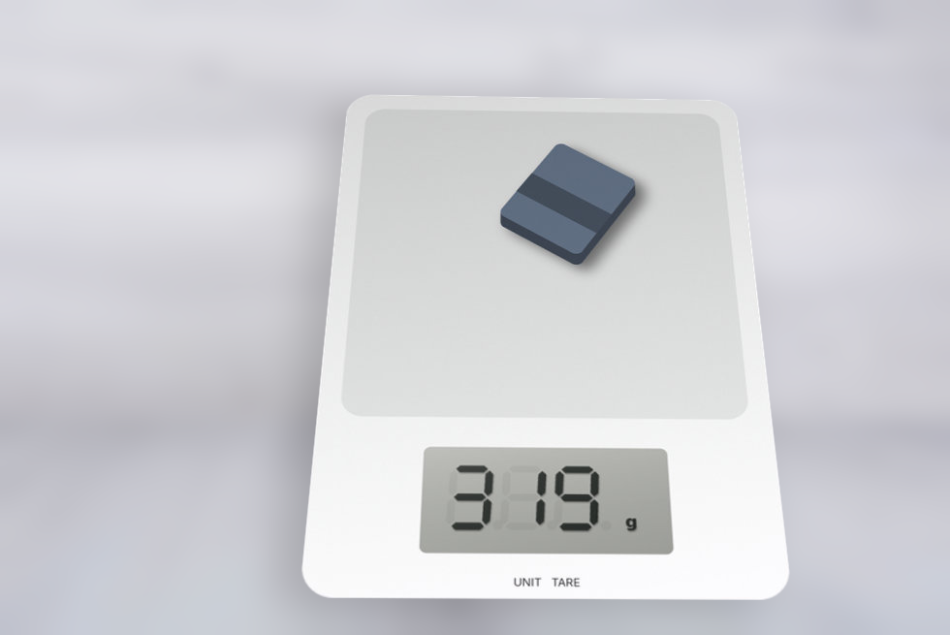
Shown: 319 g
